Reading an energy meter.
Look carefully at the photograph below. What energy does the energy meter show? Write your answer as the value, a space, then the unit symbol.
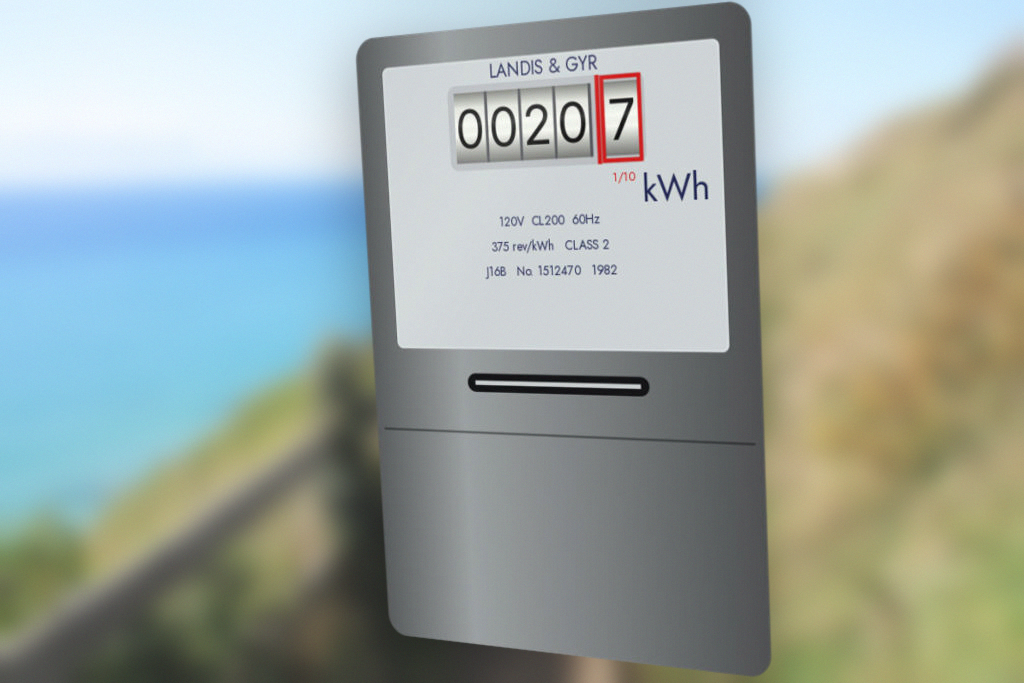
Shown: 20.7 kWh
